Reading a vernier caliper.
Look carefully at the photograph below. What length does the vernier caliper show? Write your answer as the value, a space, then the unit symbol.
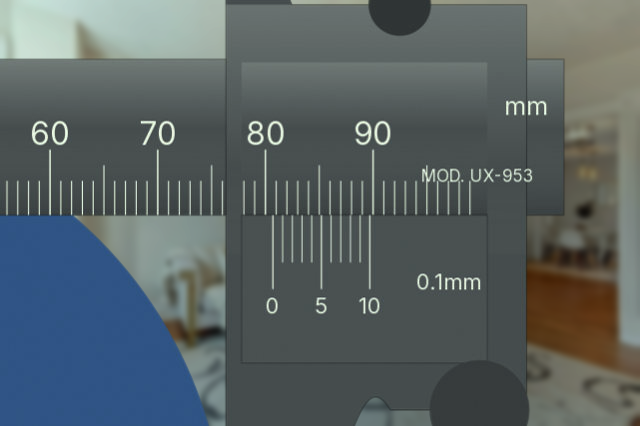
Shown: 80.7 mm
